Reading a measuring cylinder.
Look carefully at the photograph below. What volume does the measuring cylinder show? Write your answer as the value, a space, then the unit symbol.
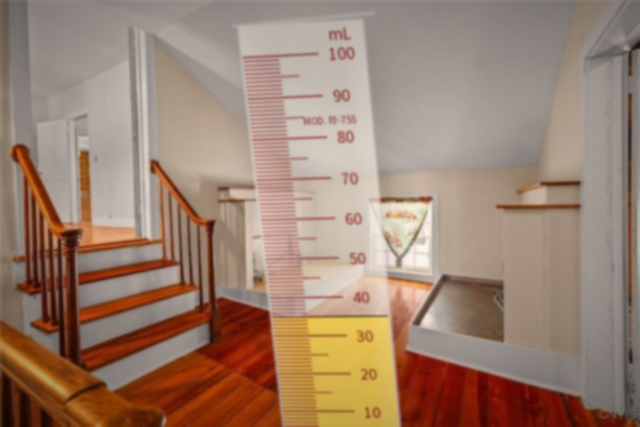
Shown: 35 mL
